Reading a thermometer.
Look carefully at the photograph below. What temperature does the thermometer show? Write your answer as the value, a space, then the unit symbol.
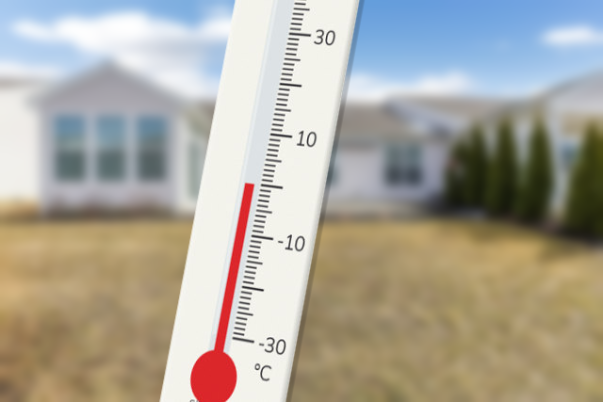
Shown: 0 °C
